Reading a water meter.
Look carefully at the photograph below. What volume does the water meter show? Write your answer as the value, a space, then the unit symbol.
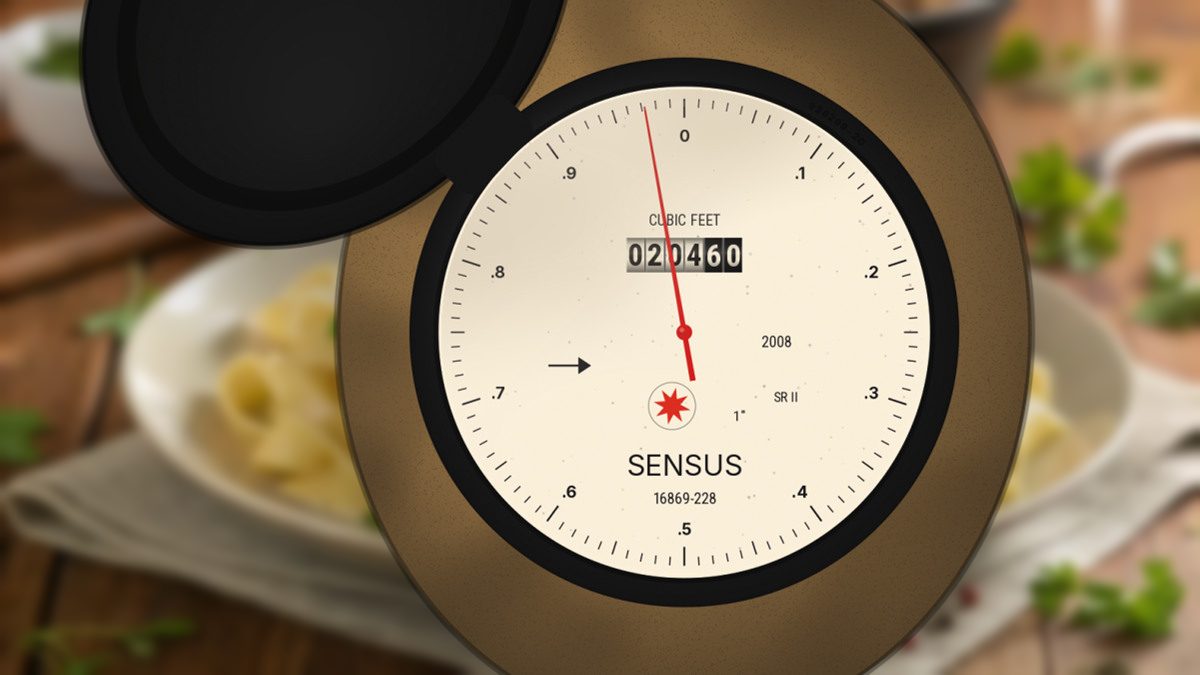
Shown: 20459.97 ft³
